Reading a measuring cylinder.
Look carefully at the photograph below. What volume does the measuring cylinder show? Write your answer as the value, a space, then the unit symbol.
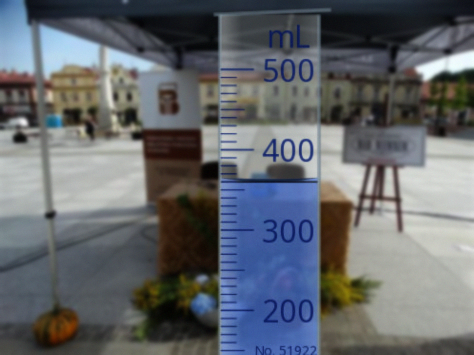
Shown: 360 mL
